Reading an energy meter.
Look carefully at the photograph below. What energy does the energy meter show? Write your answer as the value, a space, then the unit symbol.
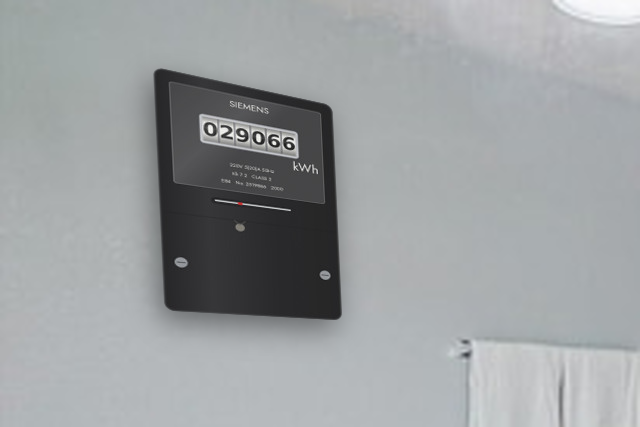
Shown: 29066 kWh
